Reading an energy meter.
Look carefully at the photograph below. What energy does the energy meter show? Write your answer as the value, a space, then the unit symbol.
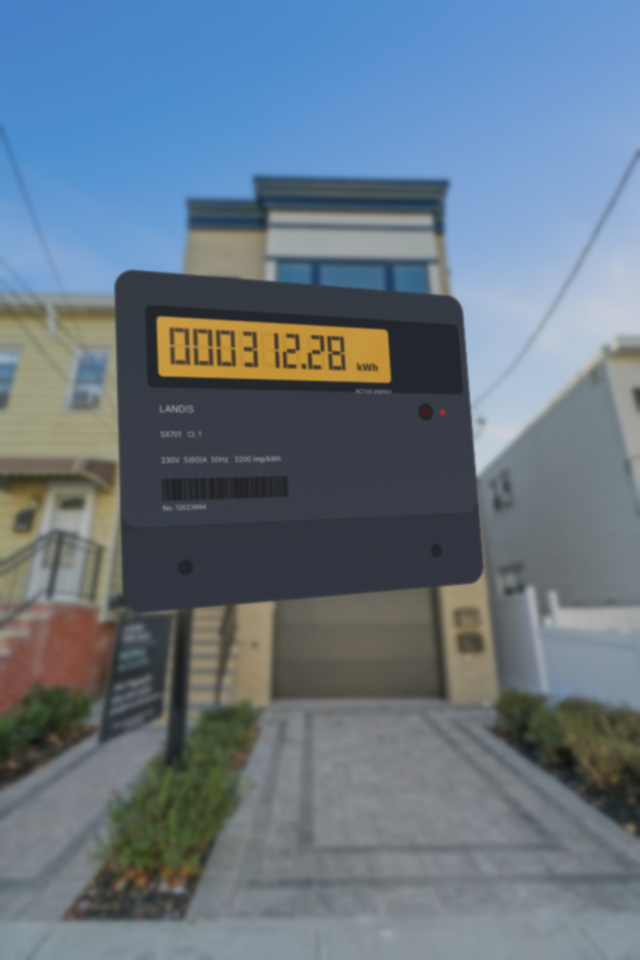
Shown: 312.28 kWh
